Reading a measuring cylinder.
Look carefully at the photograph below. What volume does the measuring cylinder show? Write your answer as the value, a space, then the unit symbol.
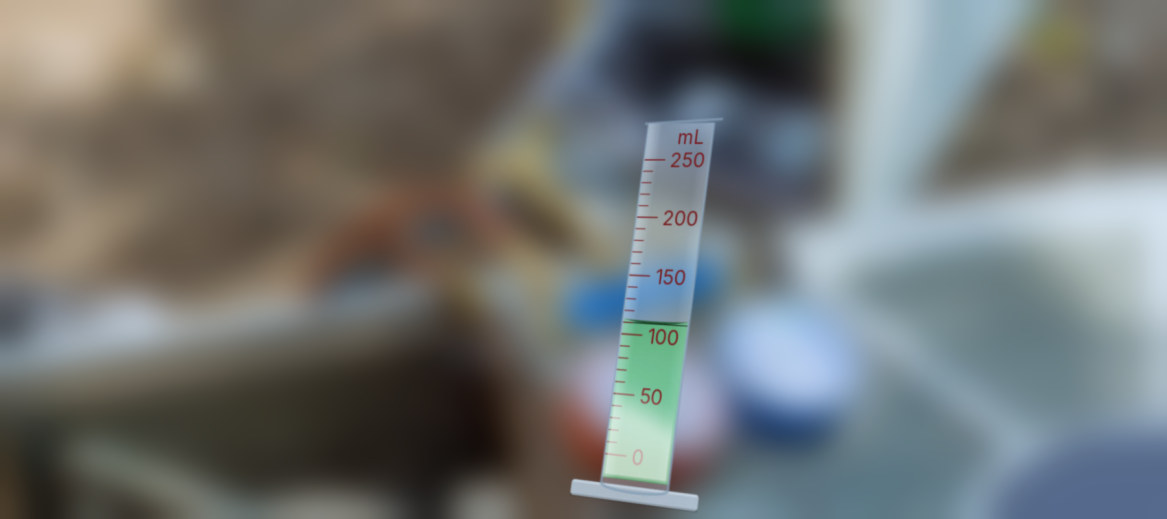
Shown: 110 mL
